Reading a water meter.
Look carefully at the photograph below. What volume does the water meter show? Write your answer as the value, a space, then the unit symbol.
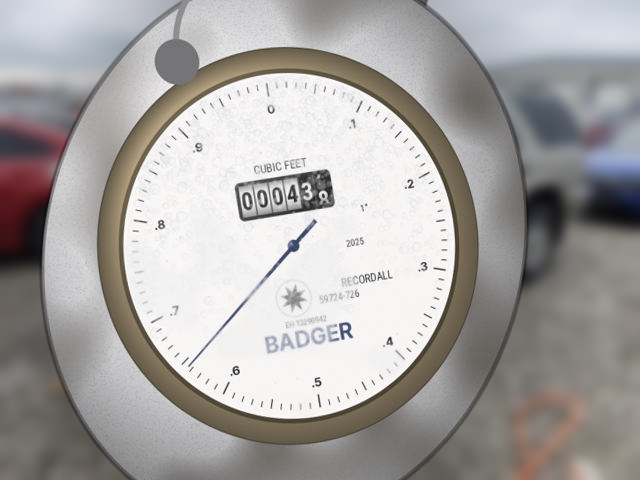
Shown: 437.64 ft³
